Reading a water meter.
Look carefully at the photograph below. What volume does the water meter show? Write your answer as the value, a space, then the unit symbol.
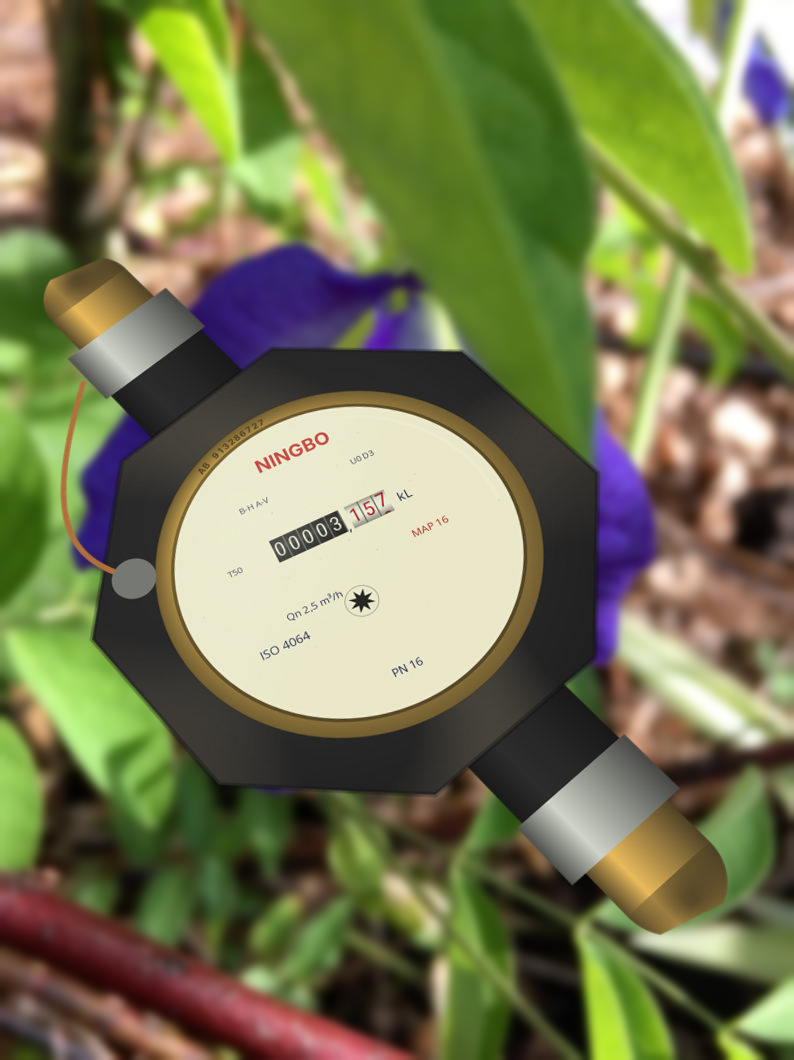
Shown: 3.157 kL
